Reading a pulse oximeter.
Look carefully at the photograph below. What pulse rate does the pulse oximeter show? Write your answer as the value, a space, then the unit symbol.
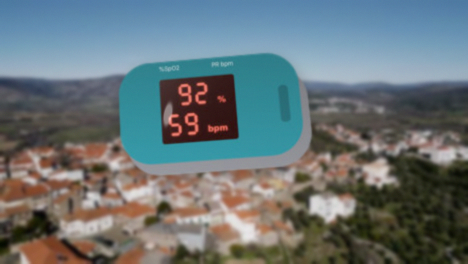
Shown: 59 bpm
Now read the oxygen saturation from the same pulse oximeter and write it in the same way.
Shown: 92 %
